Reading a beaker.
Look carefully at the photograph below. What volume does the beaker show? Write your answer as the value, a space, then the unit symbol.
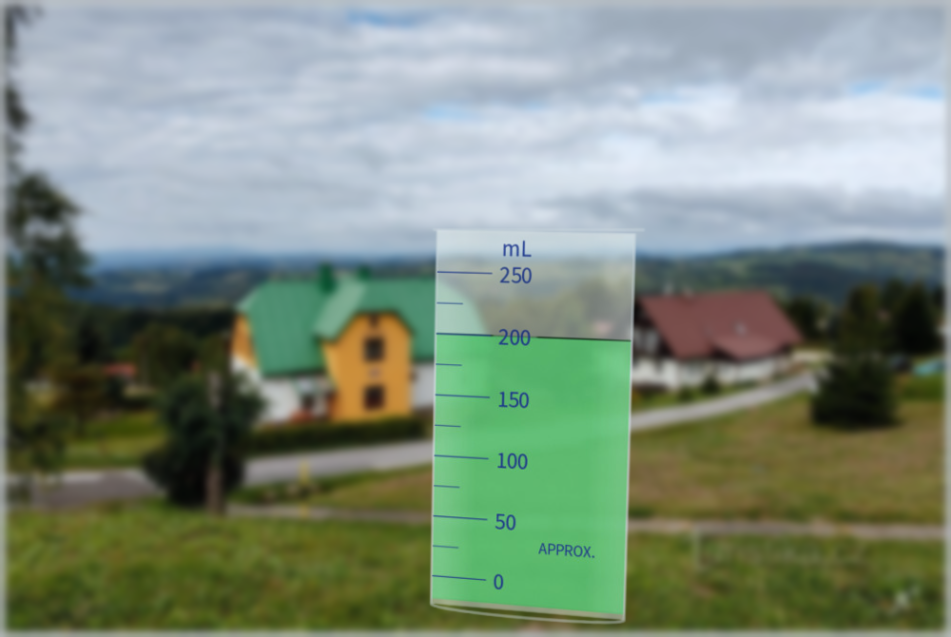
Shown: 200 mL
